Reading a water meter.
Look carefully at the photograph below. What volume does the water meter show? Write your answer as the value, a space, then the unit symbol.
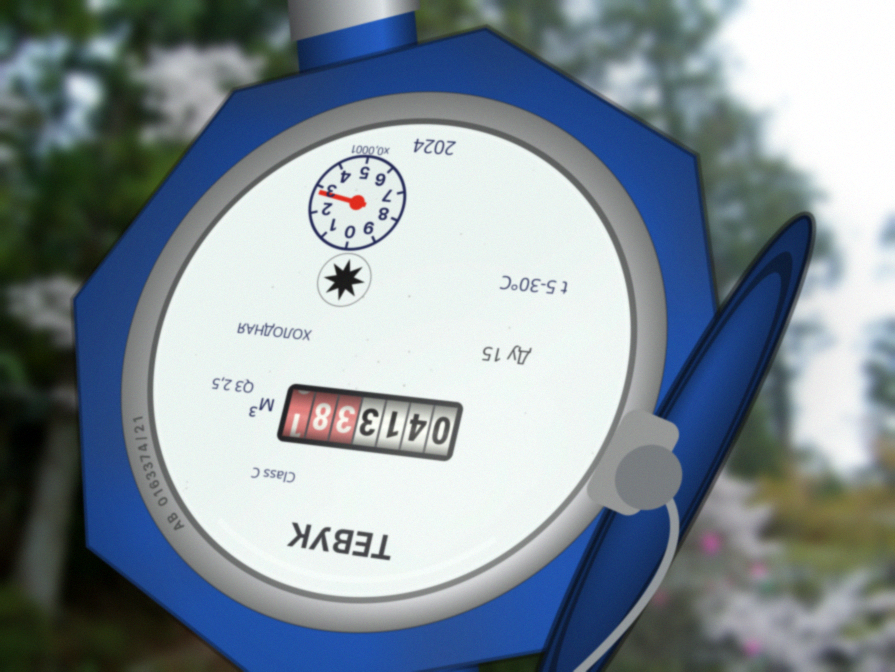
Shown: 413.3812 m³
